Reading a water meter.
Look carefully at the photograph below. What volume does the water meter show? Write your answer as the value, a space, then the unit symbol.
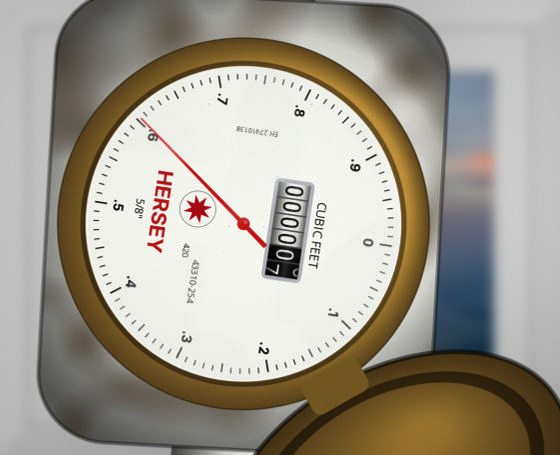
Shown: 6.60 ft³
